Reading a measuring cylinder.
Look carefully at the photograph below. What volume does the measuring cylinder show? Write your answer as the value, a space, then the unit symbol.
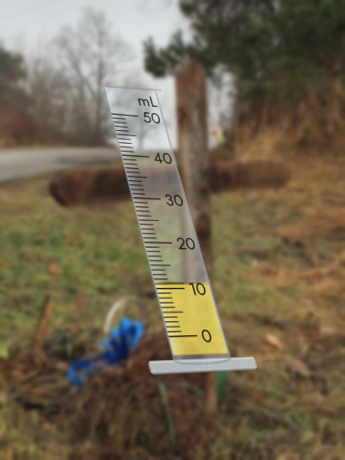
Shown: 11 mL
